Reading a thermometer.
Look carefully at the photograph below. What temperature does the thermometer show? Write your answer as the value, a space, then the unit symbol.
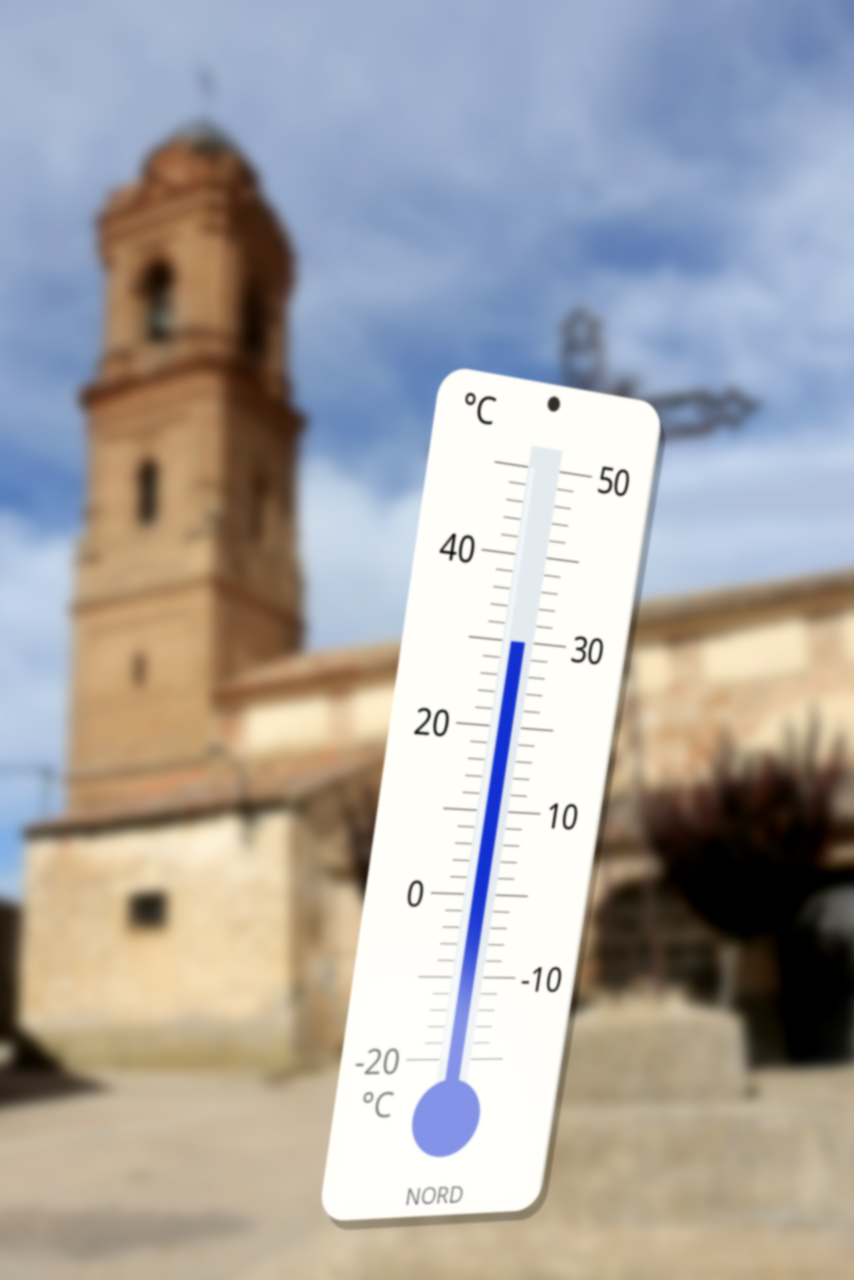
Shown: 30 °C
